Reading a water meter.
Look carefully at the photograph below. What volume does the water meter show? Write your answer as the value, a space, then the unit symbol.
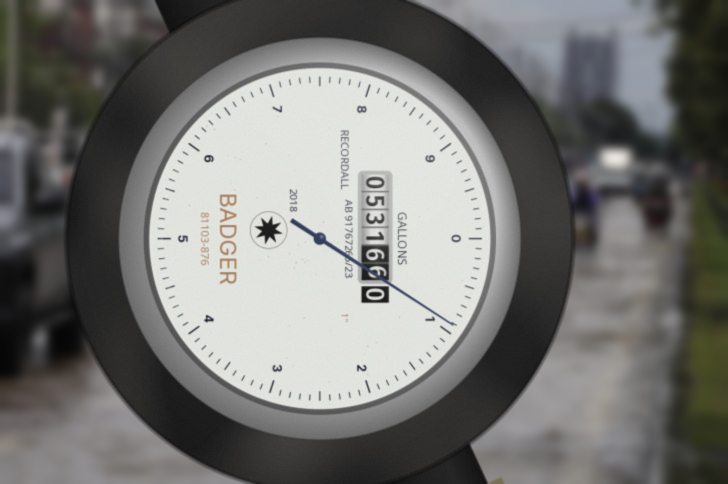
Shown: 531660.9 gal
